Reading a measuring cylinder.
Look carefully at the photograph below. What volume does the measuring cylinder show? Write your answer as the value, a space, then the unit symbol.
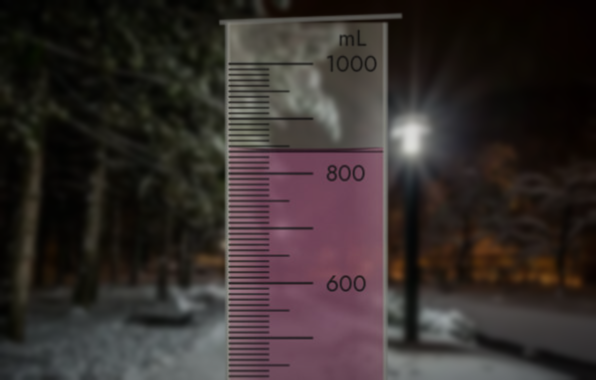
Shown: 840 mL
